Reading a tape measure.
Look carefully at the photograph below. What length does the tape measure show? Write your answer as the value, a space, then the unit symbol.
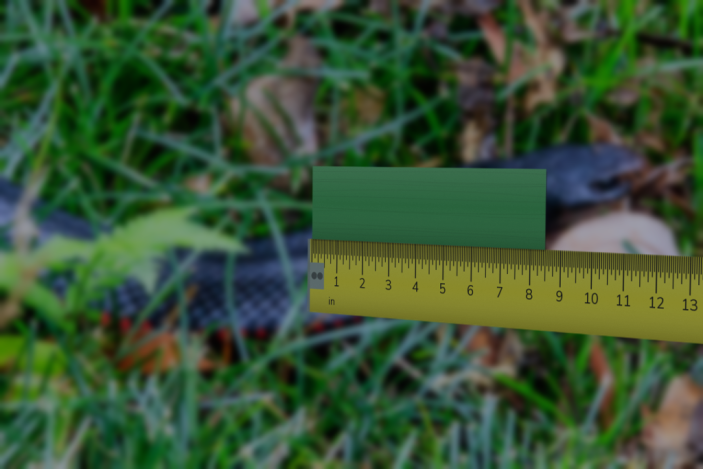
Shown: 8.5 in
